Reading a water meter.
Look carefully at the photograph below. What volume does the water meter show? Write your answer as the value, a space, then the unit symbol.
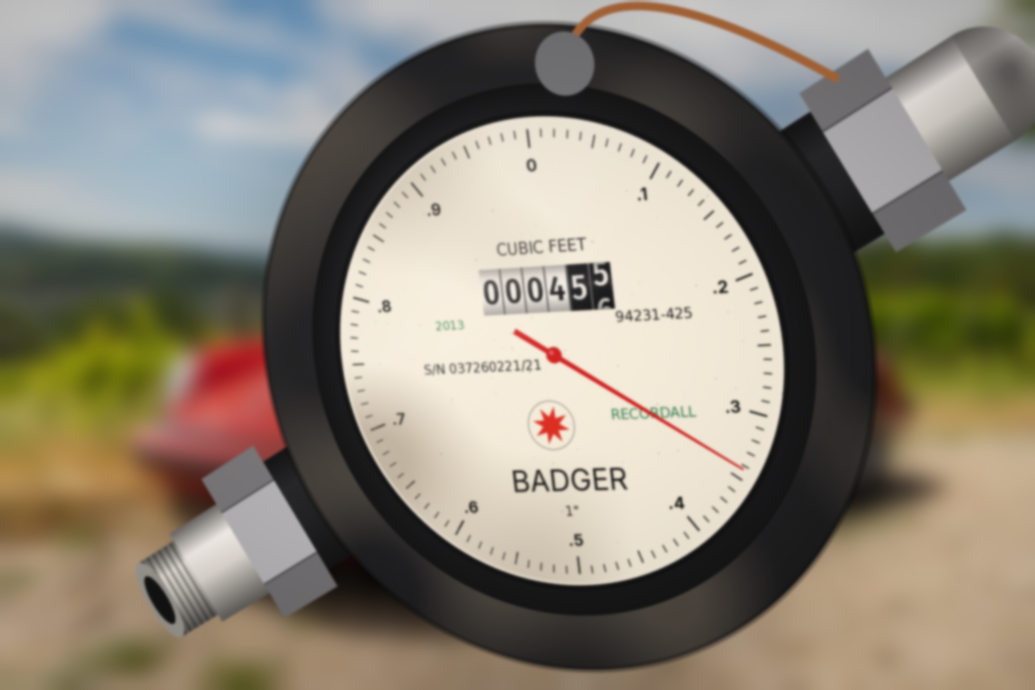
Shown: 455.34 ft³
